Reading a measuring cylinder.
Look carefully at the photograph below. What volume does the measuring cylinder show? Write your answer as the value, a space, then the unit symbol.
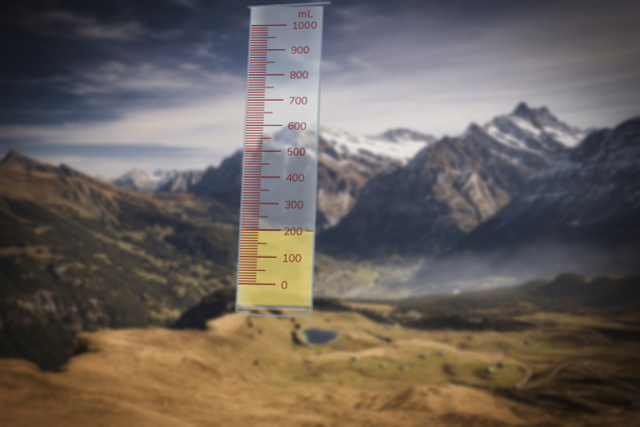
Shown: 200 mL
